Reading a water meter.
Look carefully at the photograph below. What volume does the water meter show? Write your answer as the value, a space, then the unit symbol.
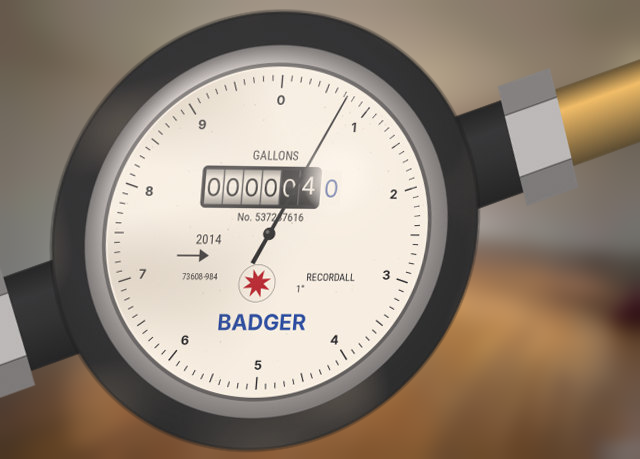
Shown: 40.7 gal
